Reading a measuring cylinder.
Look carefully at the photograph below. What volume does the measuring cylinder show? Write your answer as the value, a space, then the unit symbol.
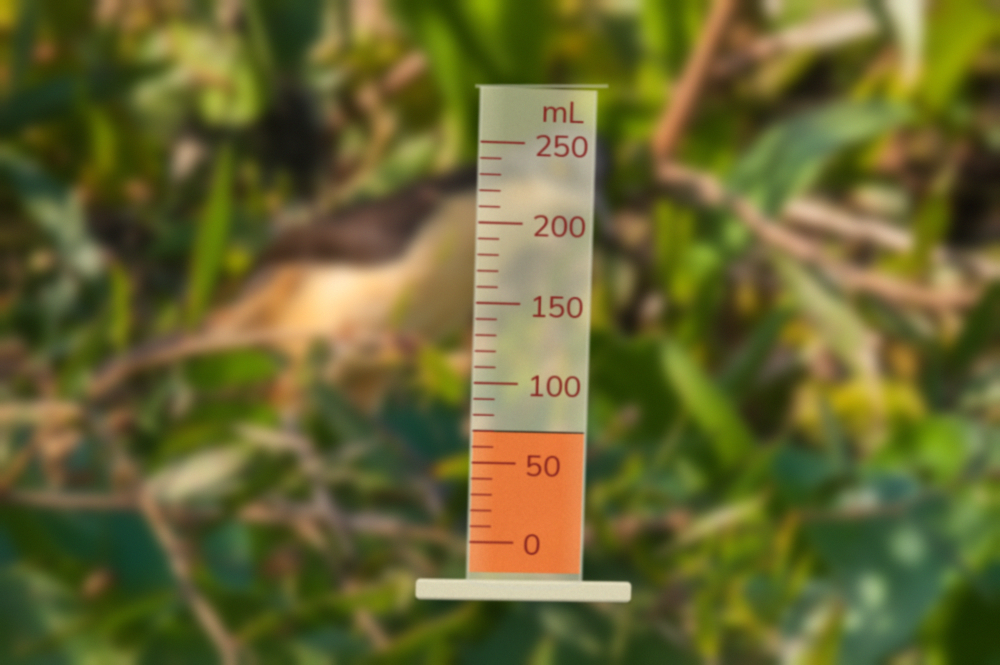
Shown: 70 mL
